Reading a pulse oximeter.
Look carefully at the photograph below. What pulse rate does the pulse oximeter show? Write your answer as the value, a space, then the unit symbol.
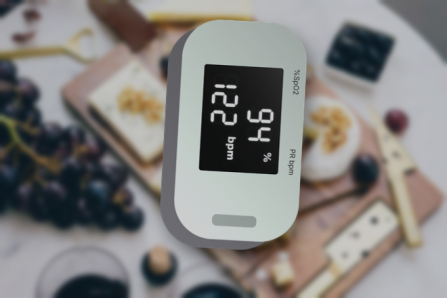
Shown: 122 bpm
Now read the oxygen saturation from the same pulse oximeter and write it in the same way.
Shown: 94 %
